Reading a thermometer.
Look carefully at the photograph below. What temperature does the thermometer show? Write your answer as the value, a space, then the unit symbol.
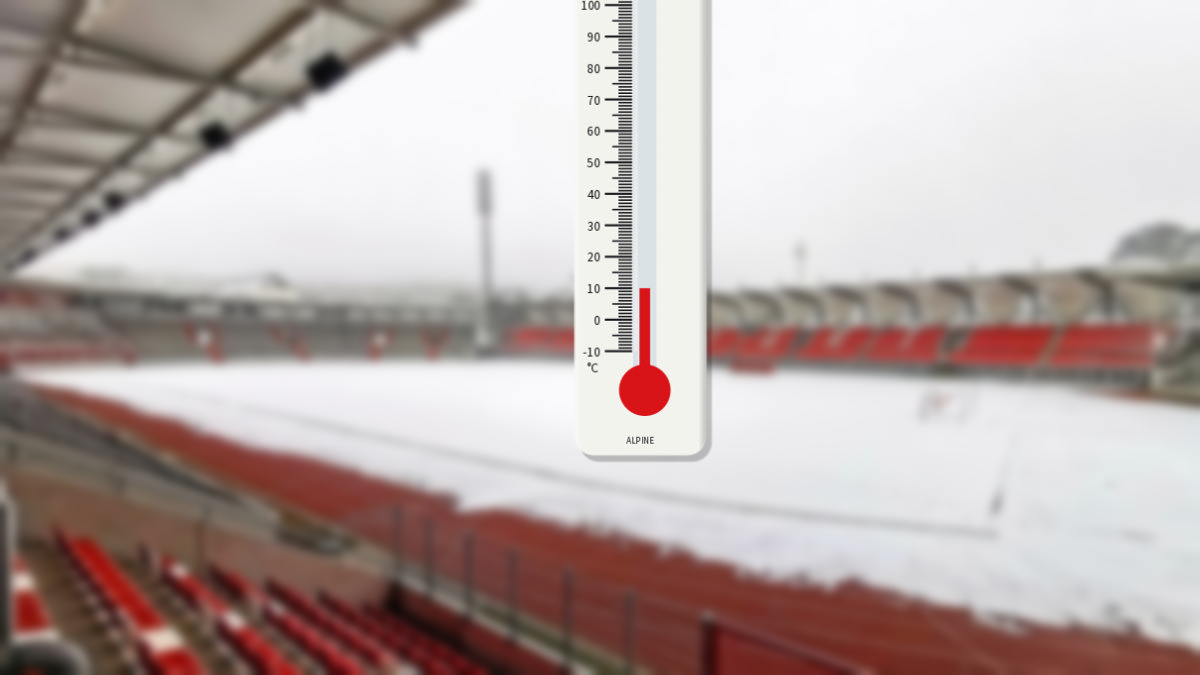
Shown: 10 °C
